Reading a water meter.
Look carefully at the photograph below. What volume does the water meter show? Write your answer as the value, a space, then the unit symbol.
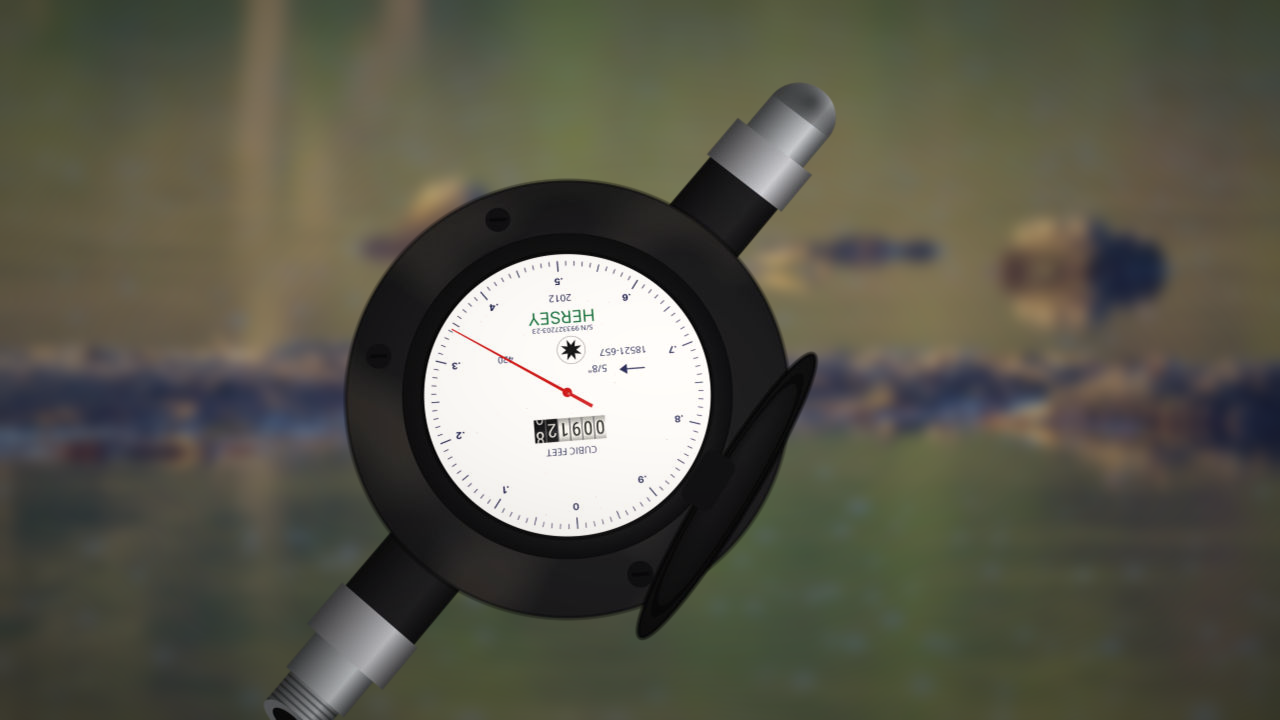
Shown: 9128.34 ft³
